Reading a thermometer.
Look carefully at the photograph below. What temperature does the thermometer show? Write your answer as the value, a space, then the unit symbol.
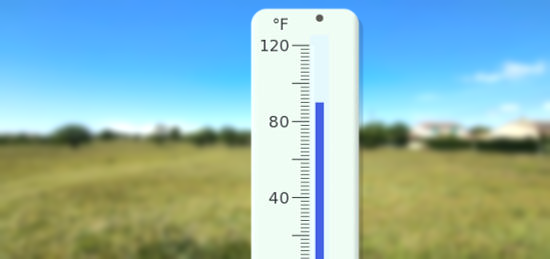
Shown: 90 °F
